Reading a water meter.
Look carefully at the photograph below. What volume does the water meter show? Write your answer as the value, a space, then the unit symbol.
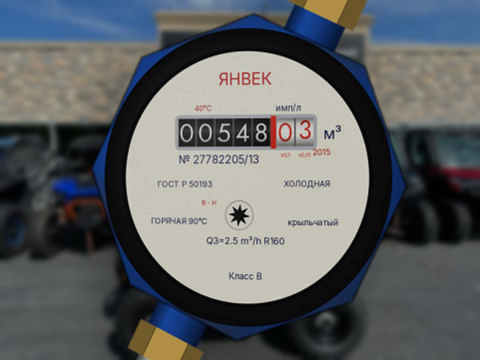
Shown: 548.03 m³
